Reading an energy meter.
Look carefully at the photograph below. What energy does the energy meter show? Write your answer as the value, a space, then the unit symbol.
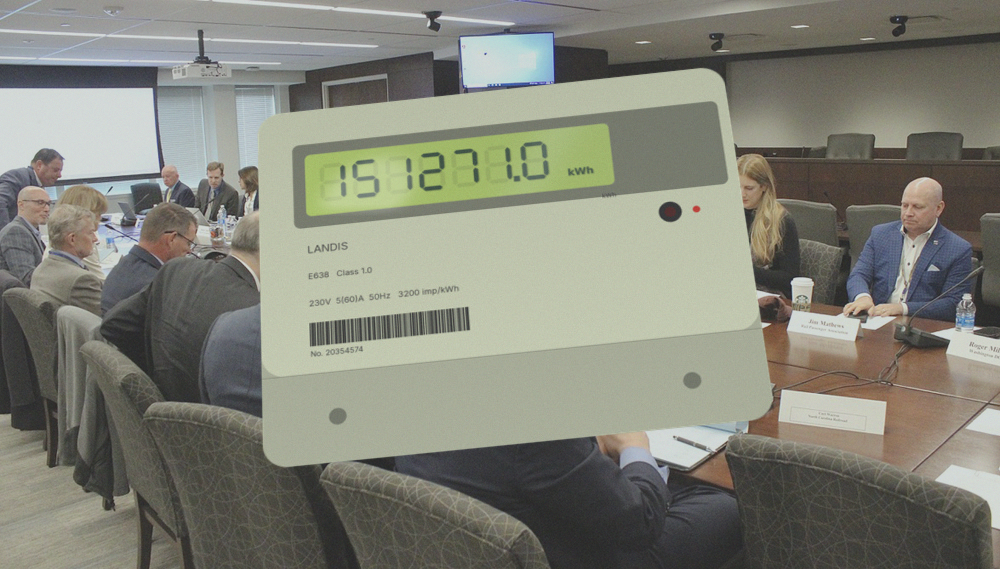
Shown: 151271.0 kWh
